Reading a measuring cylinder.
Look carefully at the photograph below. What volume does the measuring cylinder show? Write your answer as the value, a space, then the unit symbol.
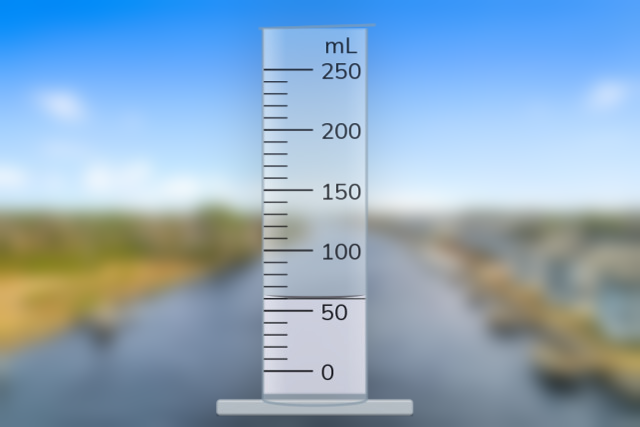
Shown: 60 mL
